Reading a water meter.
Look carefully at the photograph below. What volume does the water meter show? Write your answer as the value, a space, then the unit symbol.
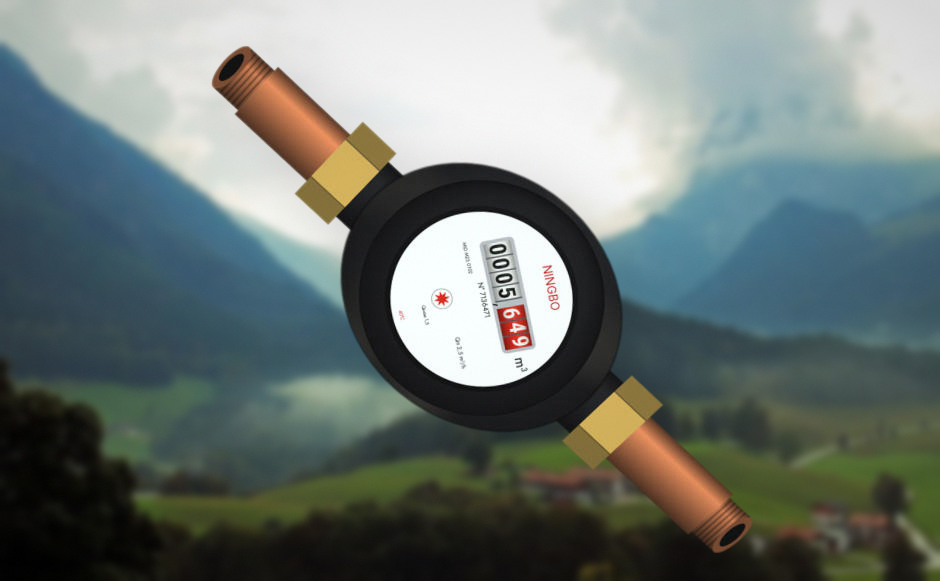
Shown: 5.649 m³
